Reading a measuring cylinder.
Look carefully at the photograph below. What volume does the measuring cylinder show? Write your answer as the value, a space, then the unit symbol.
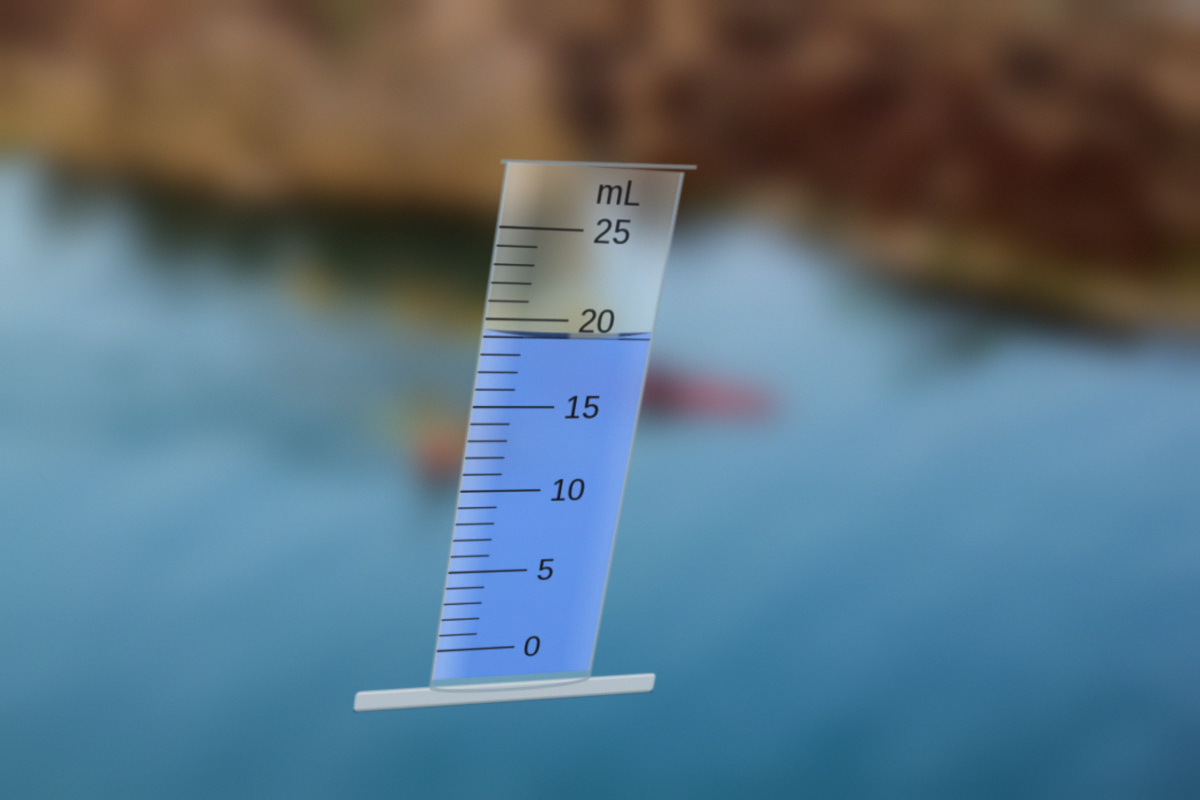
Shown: 19 mL
